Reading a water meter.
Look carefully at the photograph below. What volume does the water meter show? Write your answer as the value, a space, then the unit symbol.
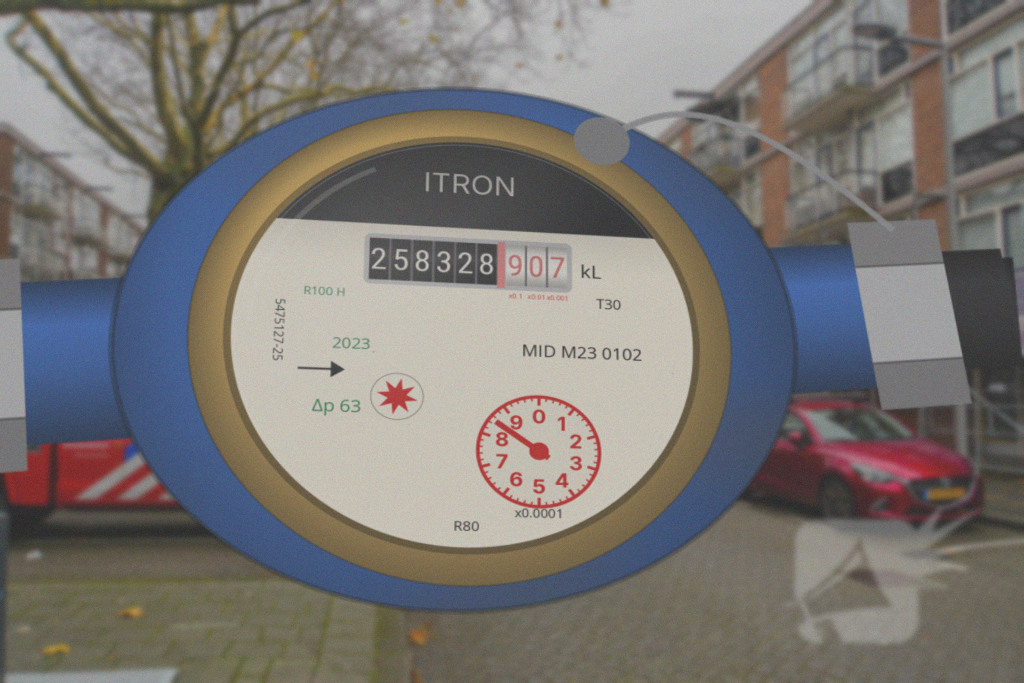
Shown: 258328.9078 kL
